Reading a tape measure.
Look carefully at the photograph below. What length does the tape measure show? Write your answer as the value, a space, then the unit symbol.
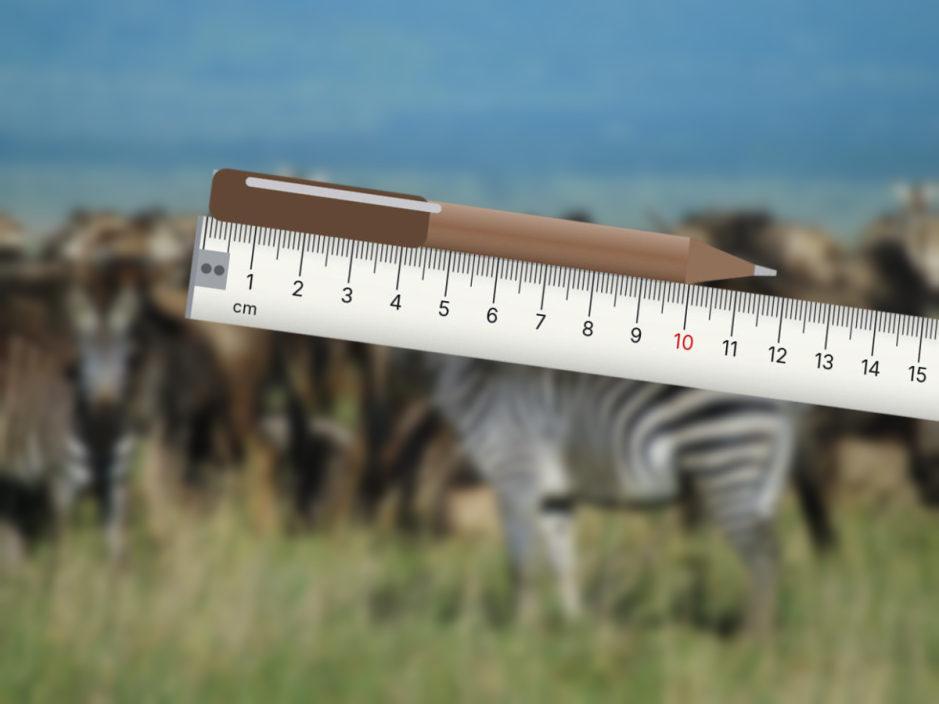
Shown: 11.8 cm
